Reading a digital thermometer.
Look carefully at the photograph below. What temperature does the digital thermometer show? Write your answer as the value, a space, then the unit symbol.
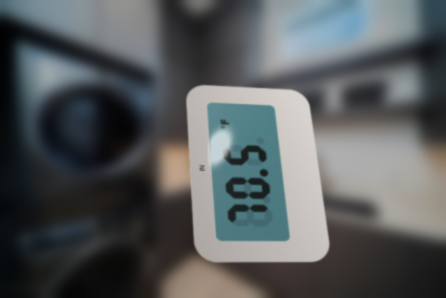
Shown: 70.5 °F
